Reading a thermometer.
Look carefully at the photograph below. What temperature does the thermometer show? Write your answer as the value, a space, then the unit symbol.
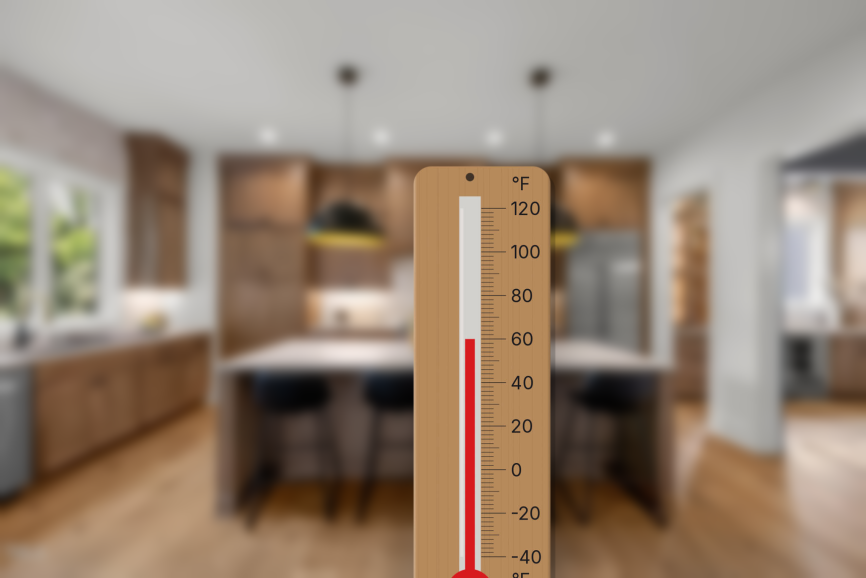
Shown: 60 °F
